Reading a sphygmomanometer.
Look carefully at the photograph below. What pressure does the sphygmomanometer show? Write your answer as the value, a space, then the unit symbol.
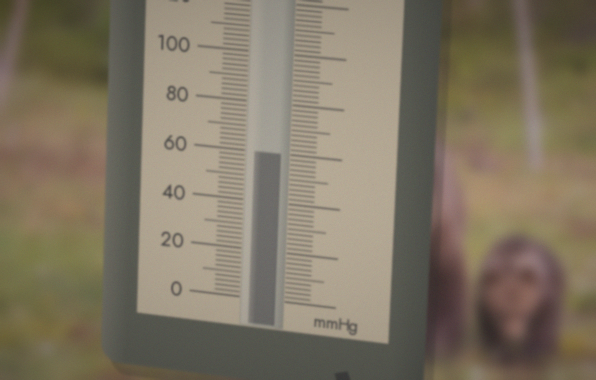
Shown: 60 mmHg
